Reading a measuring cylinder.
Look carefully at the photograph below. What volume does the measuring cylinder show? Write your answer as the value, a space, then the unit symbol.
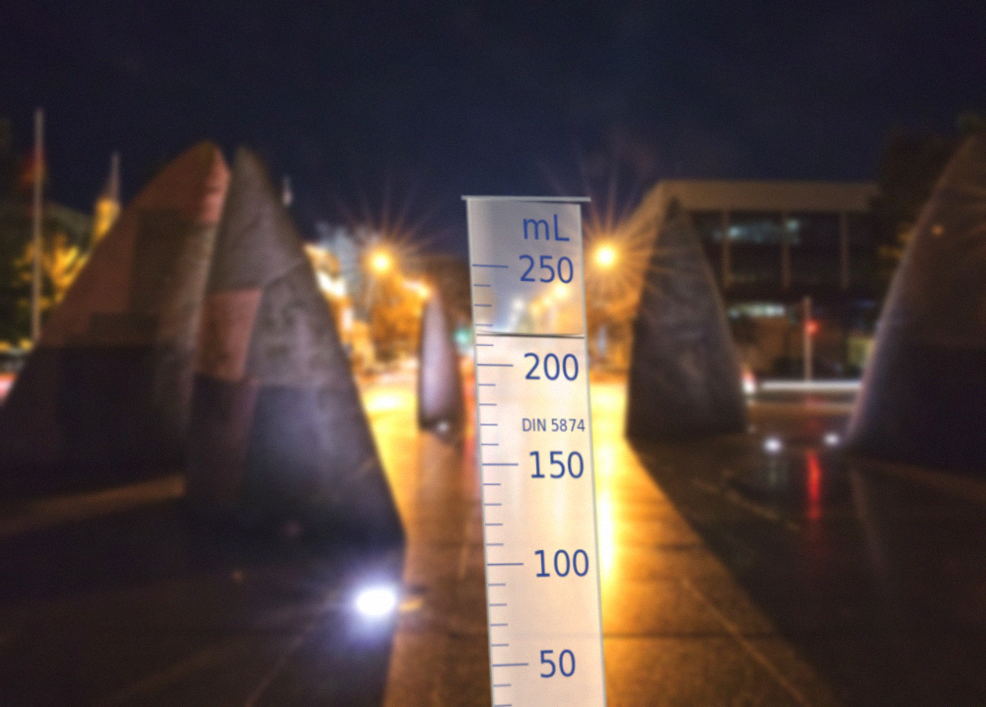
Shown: 215 mL
